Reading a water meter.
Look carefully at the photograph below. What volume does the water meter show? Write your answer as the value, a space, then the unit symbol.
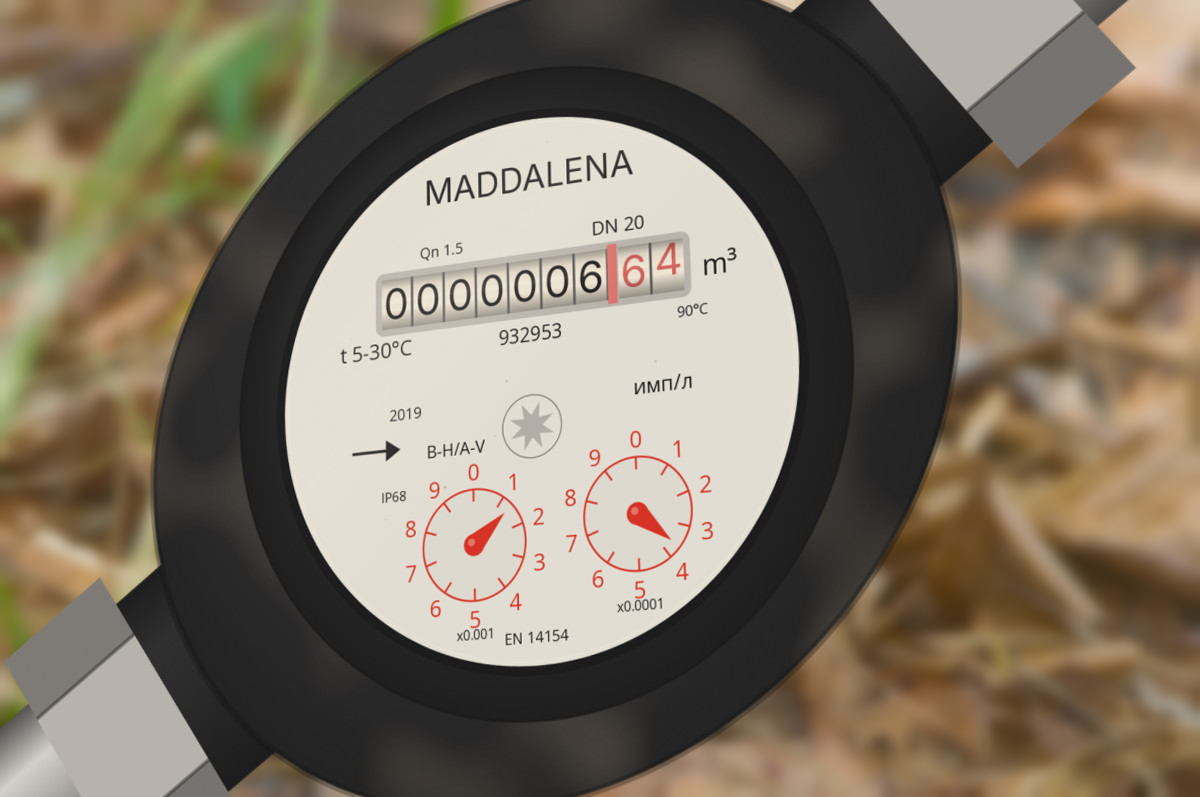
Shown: 6.6413 m³
